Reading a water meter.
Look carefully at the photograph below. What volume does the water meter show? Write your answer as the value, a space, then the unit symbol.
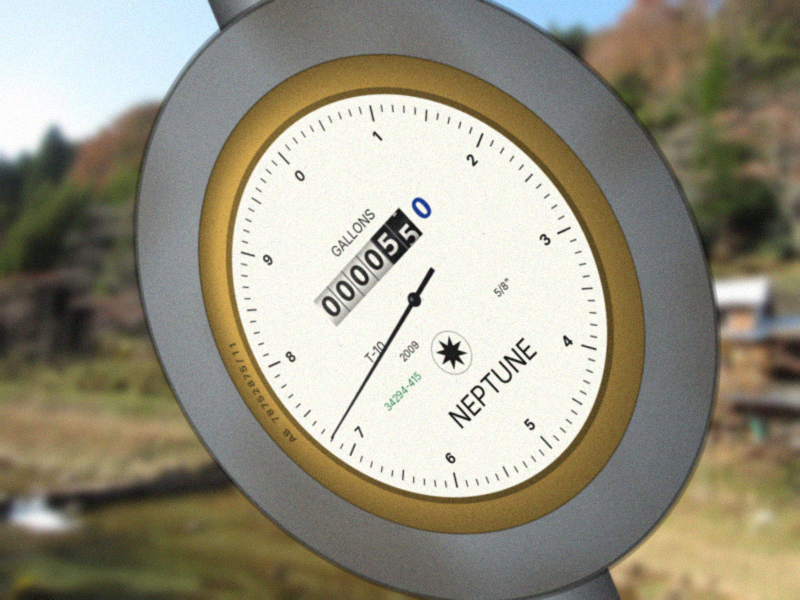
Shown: 547.2 gal
